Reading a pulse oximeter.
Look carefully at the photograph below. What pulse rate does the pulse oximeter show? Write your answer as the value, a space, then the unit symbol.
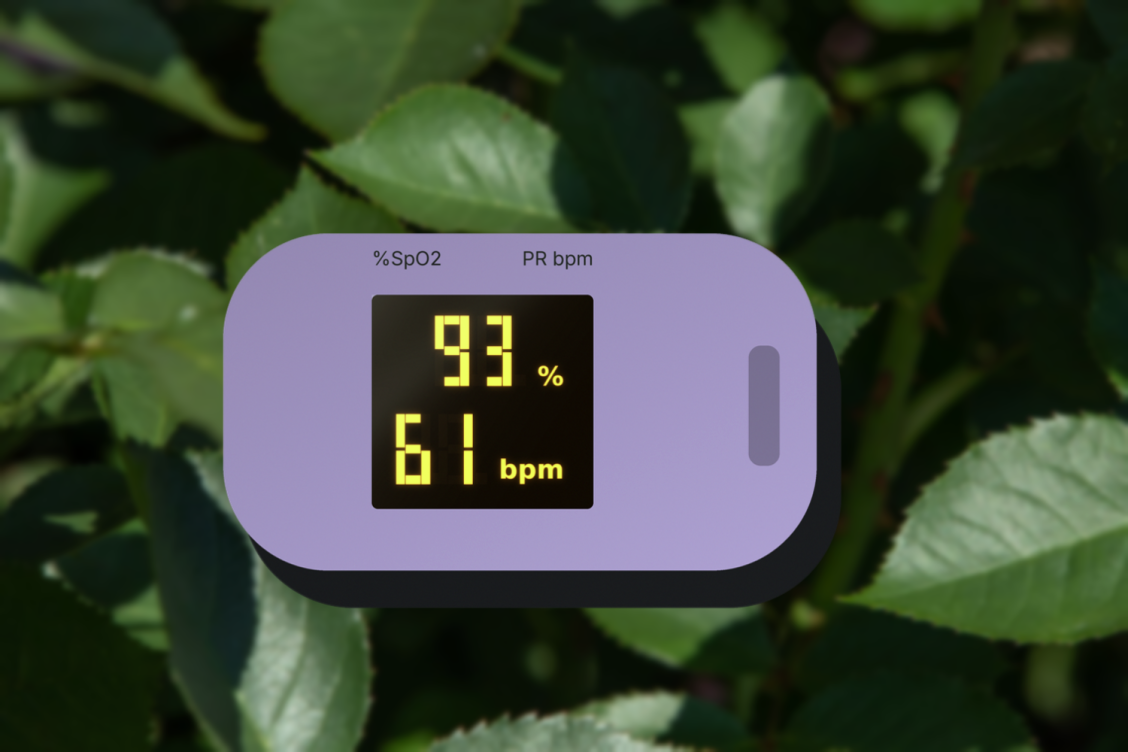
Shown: 61 bpm
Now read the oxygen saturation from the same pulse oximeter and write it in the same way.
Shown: 93 %
